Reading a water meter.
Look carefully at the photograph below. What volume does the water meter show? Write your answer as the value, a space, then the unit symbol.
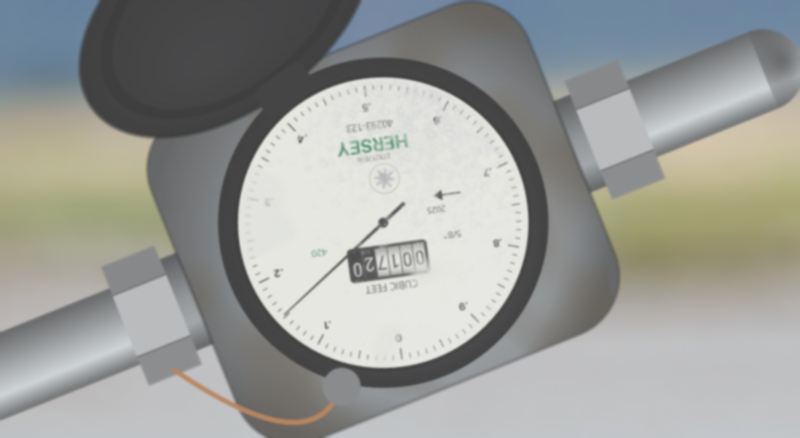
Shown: 1720.15 ft³
